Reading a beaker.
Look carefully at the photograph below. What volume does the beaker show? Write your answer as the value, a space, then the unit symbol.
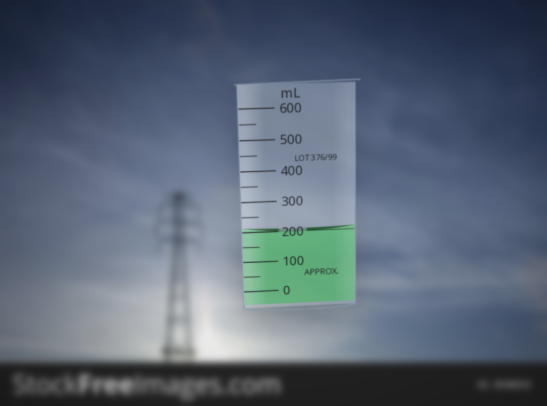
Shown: 200 mL
